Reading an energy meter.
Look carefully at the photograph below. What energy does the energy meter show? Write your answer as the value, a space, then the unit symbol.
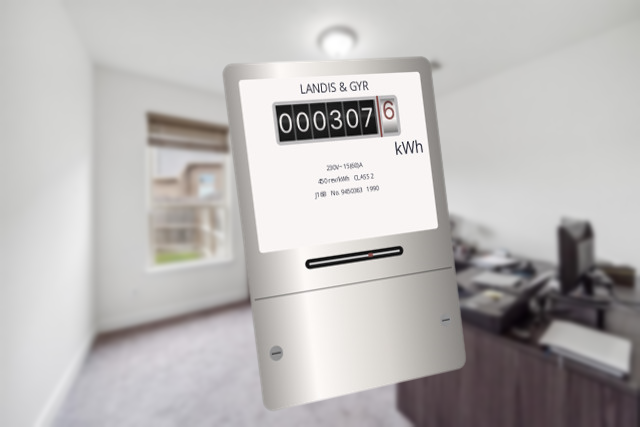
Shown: 307.6 kWh
